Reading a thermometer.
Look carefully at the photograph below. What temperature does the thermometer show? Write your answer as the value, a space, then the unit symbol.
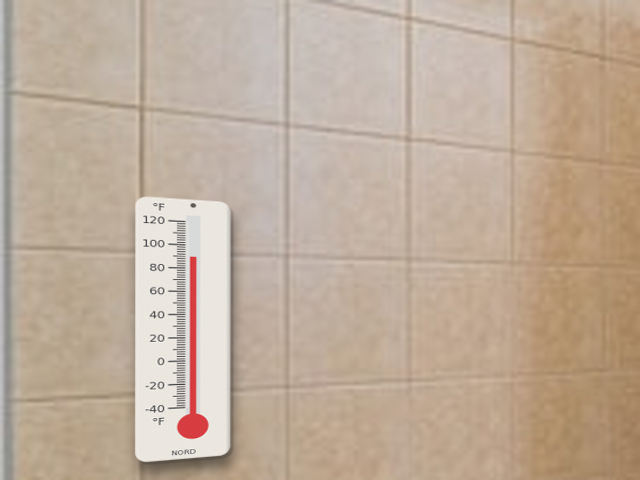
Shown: 90 °F
